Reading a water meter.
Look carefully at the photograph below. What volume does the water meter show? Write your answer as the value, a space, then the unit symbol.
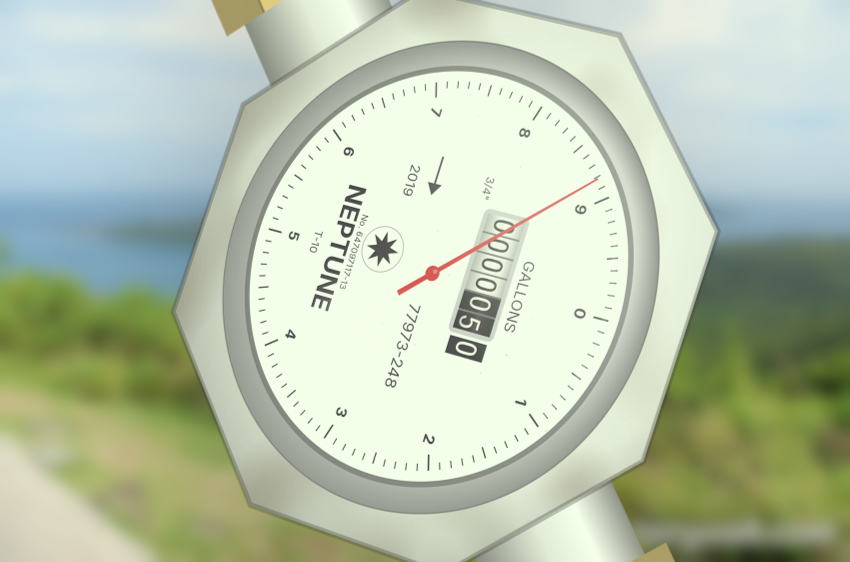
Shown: 48.8 gal
